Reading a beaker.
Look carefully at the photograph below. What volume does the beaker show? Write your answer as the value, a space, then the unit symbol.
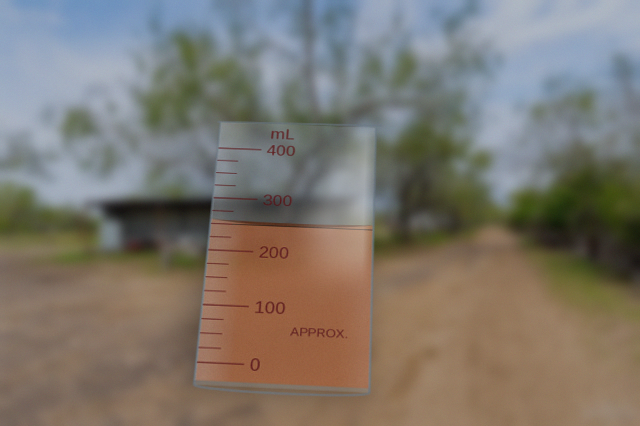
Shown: 250 mL
